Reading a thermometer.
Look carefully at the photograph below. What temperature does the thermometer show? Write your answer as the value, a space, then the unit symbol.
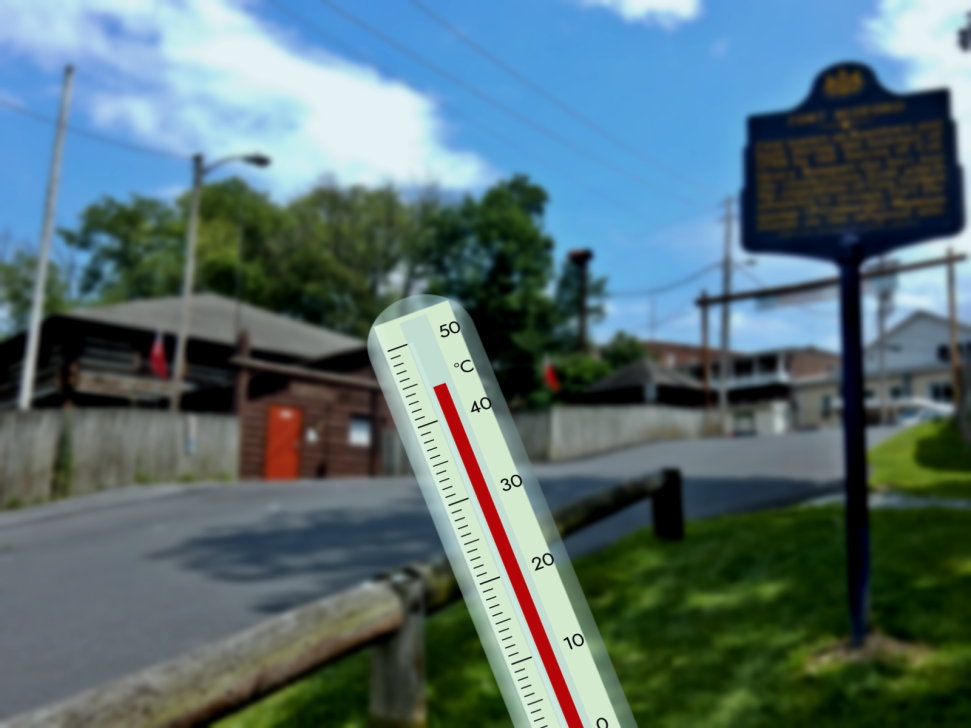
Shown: 44 °C
